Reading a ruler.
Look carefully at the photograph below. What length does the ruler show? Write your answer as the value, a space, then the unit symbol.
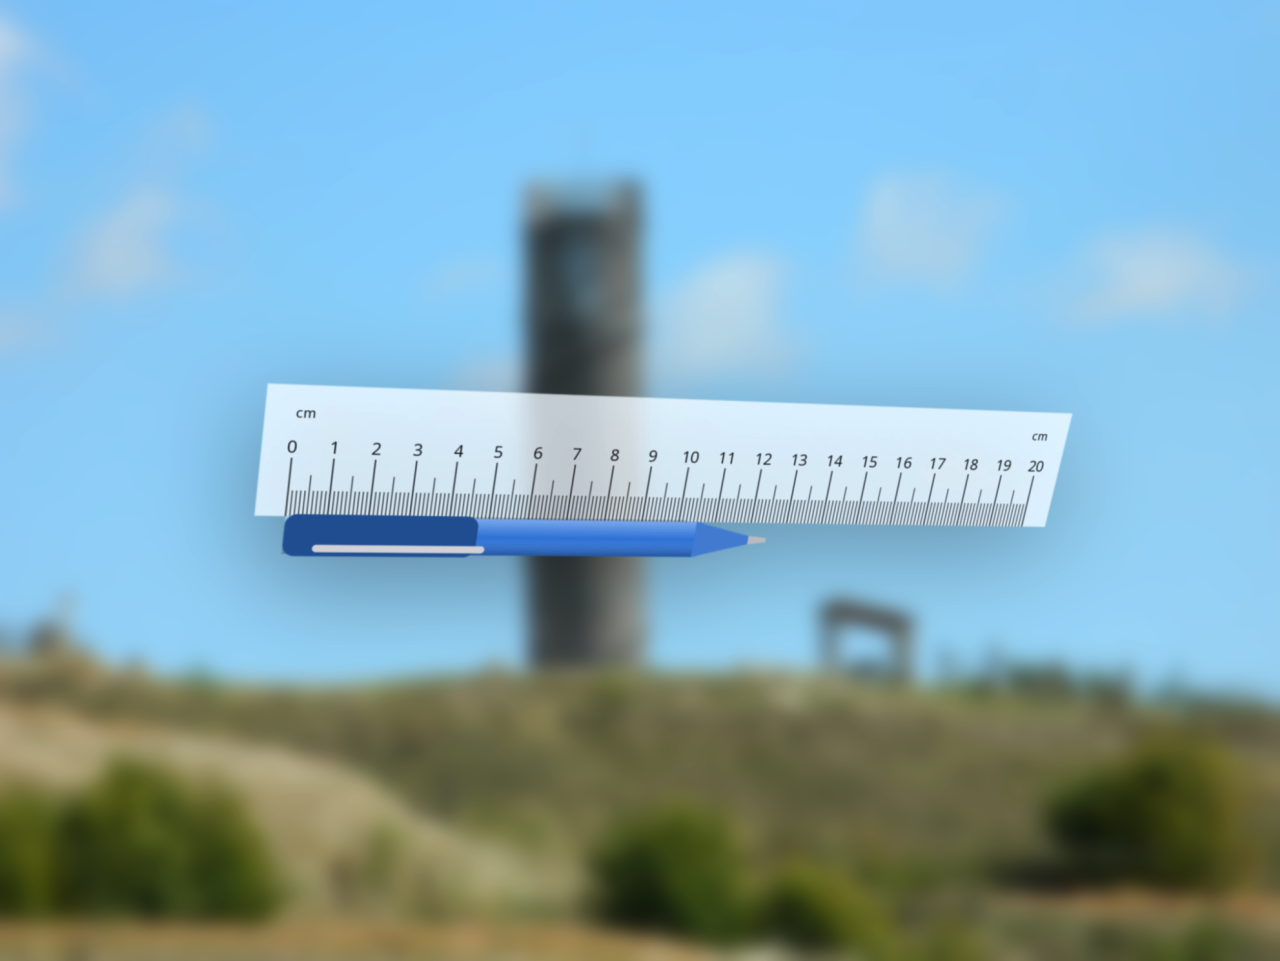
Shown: 12.5 cm
